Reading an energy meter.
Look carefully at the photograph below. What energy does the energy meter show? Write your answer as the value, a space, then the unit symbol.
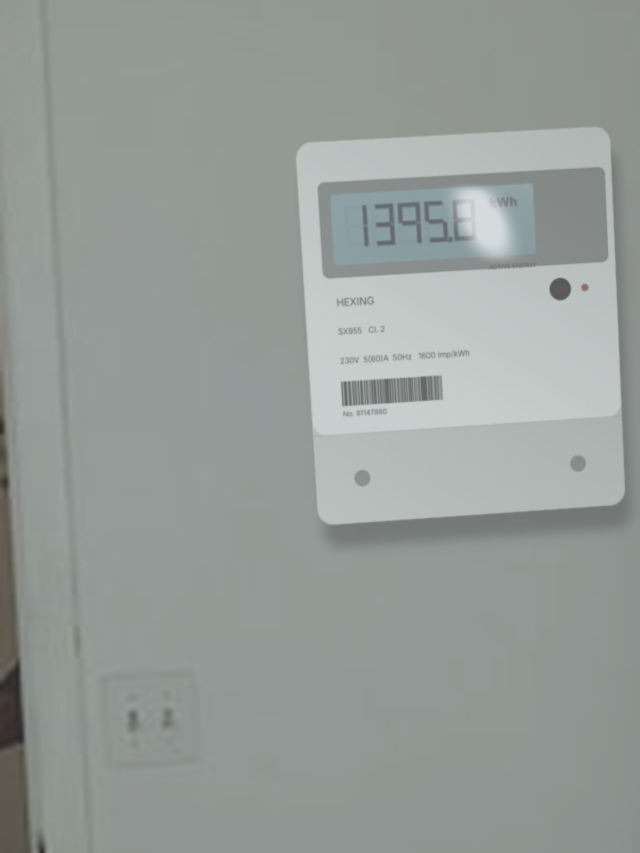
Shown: 1395.8 kWh
